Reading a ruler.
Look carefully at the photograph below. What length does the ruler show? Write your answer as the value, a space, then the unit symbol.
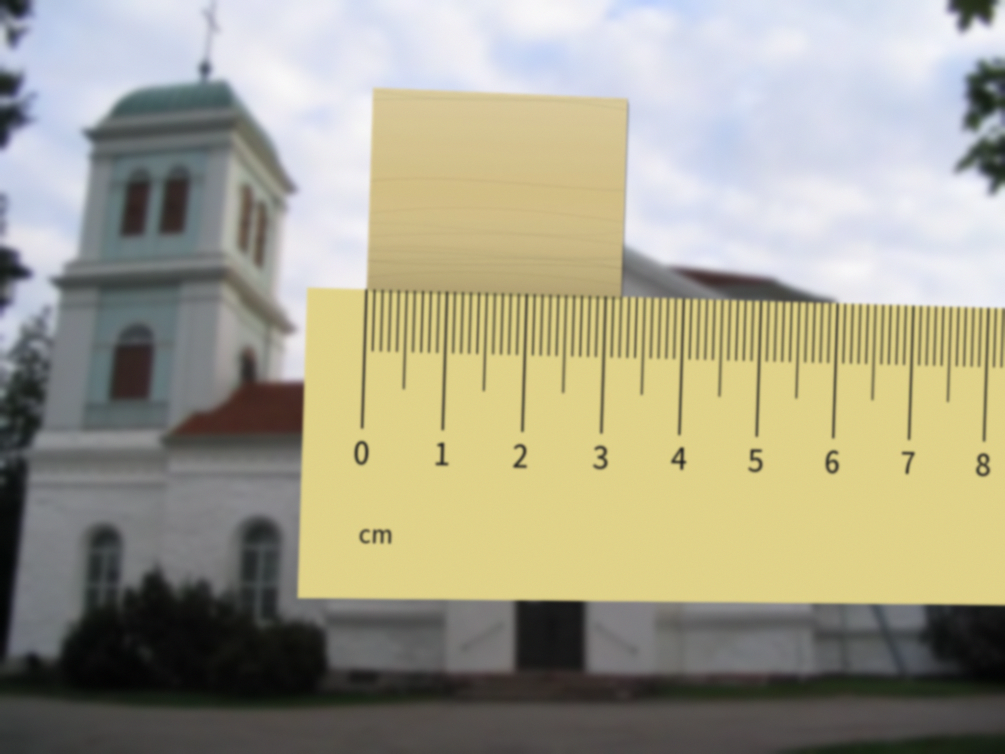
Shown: 3.2 cm
